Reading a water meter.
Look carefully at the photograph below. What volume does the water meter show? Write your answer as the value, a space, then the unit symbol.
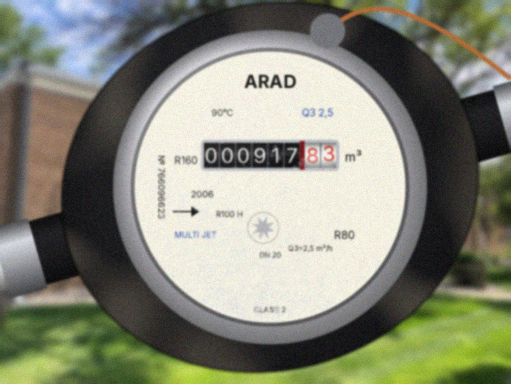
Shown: 917.83 m³
